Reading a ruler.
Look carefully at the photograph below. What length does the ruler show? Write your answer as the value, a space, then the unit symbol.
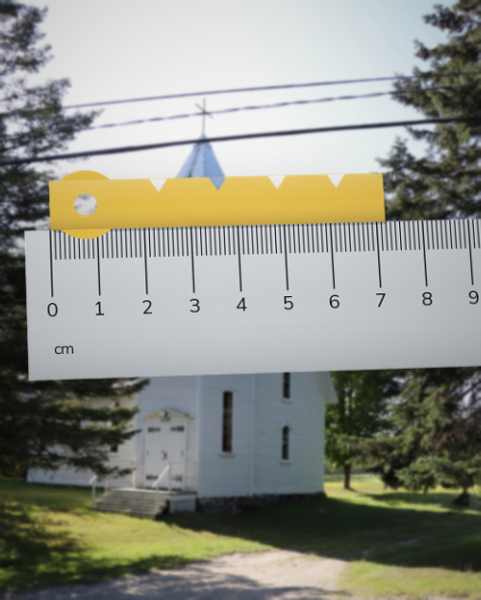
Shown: 7.2 cm
